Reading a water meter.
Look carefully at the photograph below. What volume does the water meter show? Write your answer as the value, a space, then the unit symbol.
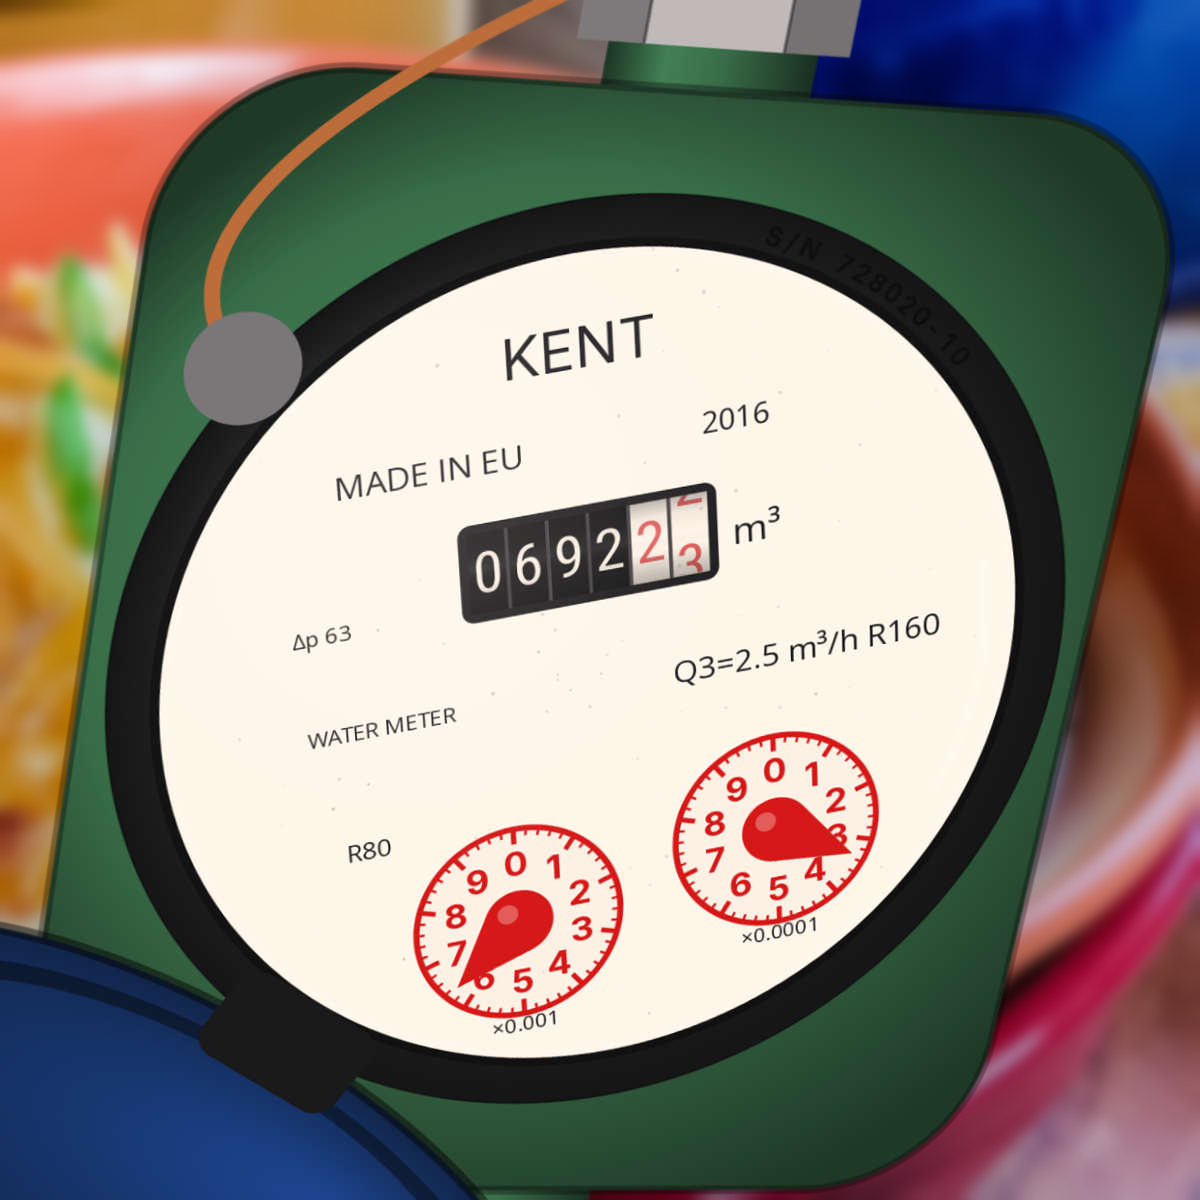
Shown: 692.2263 m³
